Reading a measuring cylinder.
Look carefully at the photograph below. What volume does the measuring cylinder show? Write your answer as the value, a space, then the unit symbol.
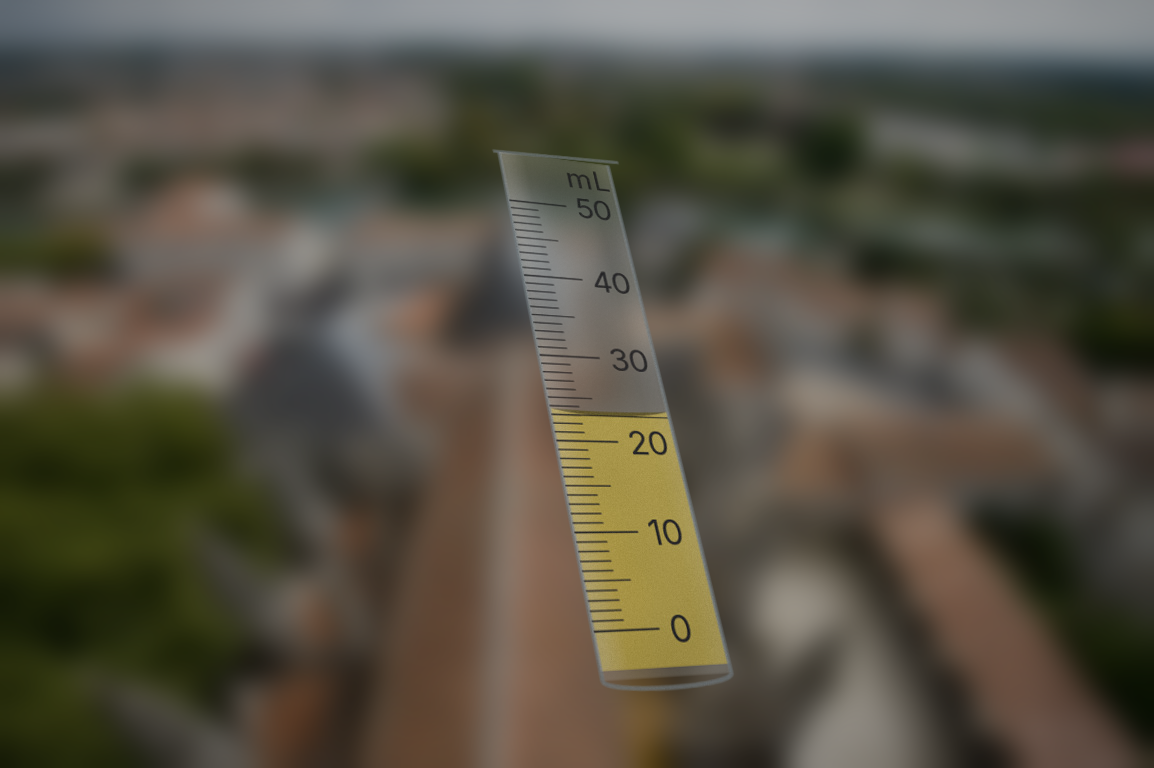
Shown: 23 mL
